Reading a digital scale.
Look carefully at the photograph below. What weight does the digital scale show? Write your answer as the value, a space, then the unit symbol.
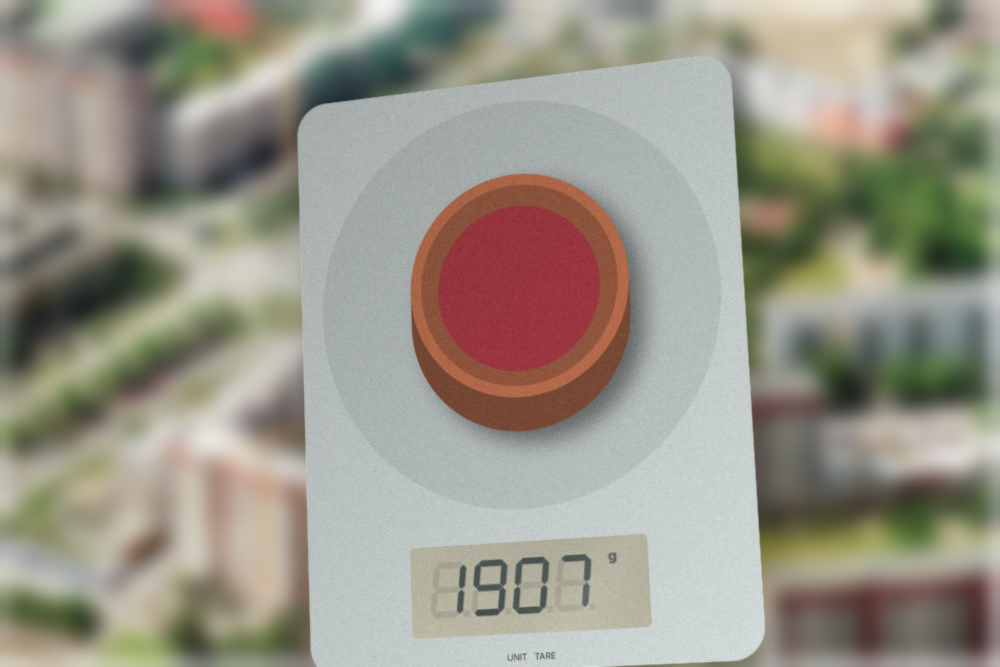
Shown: 1907 g
